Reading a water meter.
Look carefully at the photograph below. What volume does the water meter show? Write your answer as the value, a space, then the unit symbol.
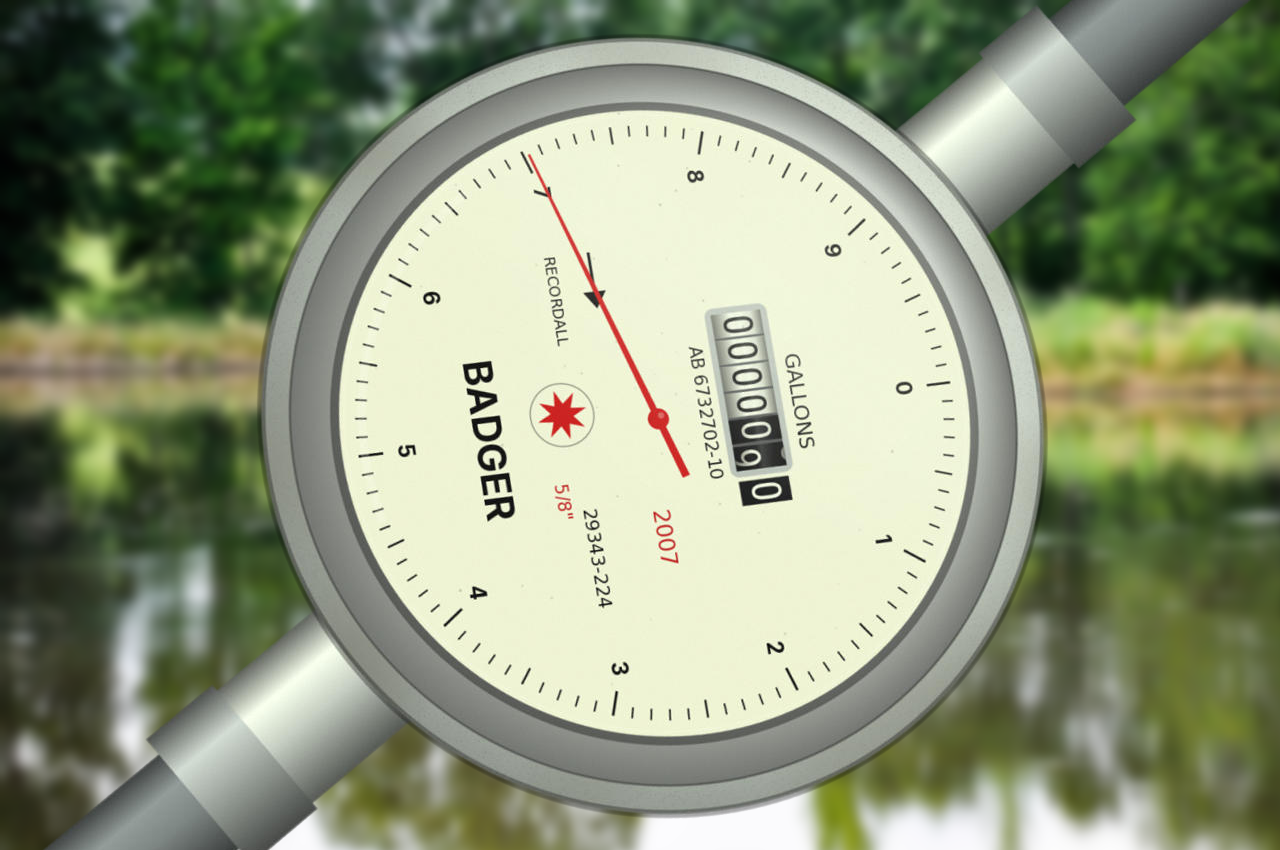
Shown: 87.0 gal
